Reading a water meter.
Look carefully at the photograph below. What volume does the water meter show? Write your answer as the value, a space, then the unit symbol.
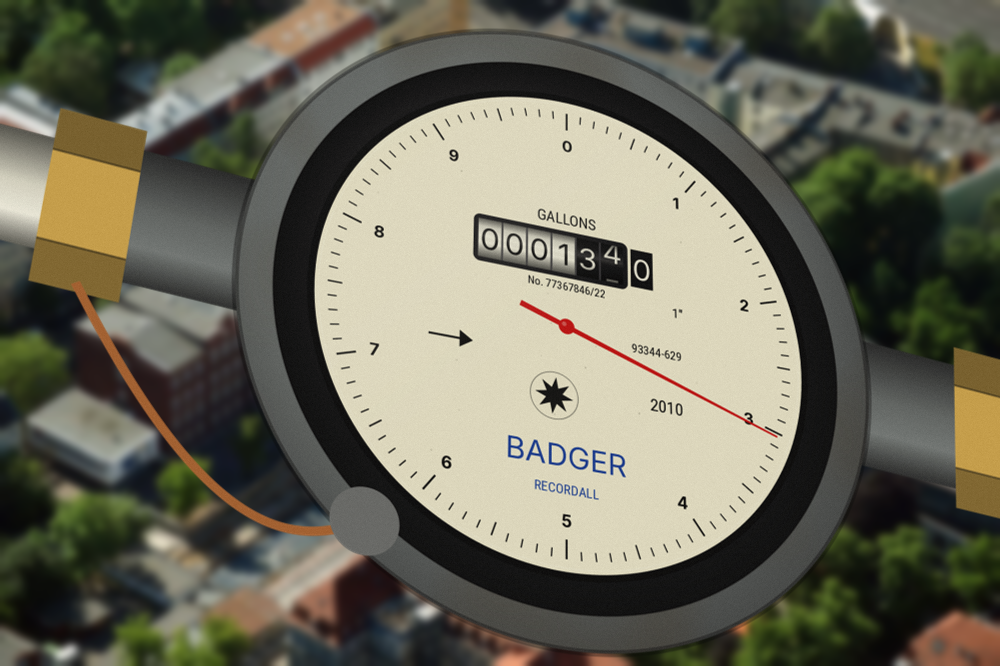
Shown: 1343.0 gal
